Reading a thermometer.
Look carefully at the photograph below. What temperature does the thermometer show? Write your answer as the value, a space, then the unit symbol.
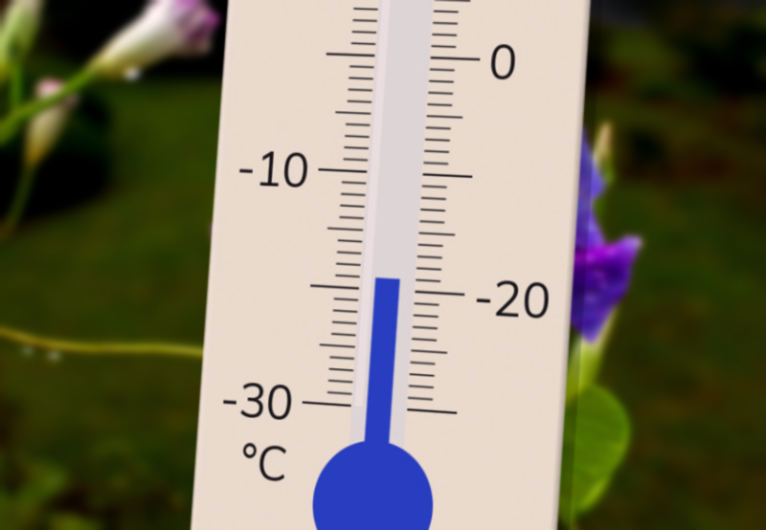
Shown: -19 °C
